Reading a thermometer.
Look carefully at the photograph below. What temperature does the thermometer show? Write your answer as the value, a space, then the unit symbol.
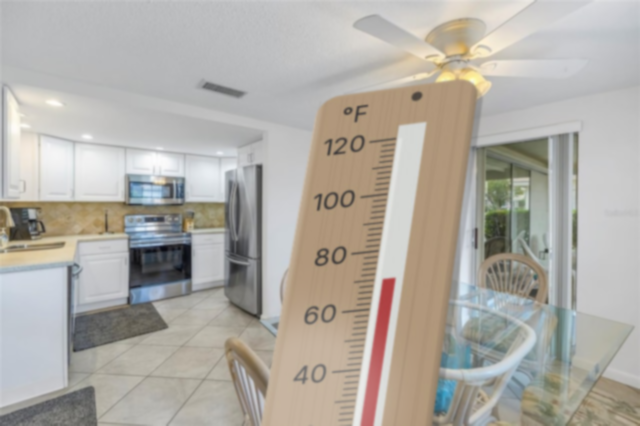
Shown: 70 °F
